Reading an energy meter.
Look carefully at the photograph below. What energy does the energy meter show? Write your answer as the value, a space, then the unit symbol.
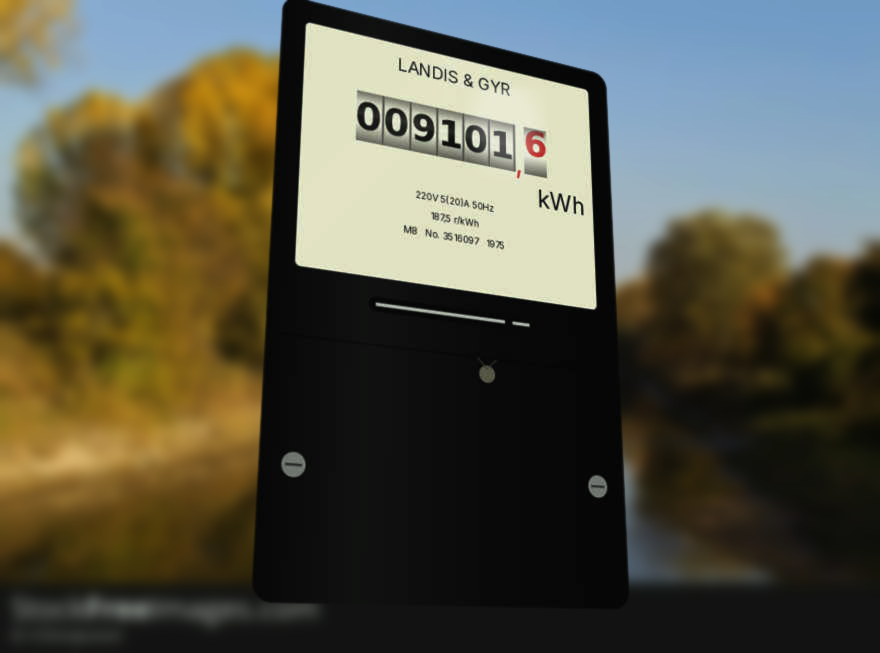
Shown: 9101.6 kWh
